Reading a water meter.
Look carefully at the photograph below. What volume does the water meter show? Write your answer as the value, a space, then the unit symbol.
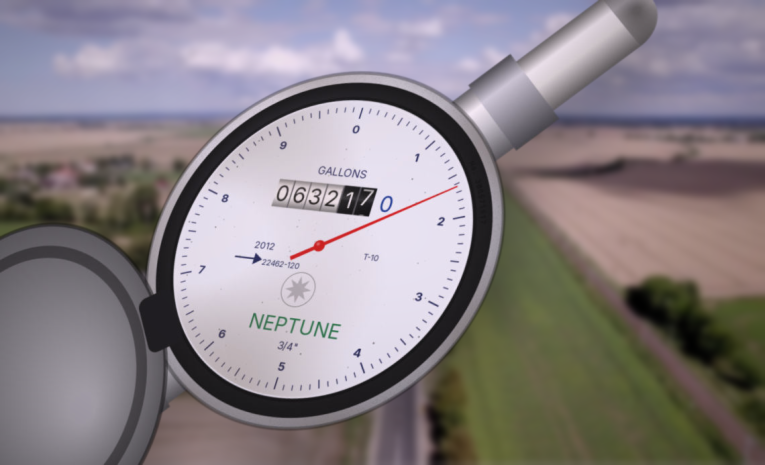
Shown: 632171.6 gal
